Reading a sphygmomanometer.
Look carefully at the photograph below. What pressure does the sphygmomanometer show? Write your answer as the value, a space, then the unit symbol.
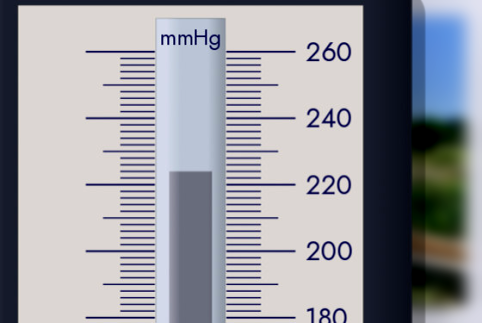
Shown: 224 mmHg
